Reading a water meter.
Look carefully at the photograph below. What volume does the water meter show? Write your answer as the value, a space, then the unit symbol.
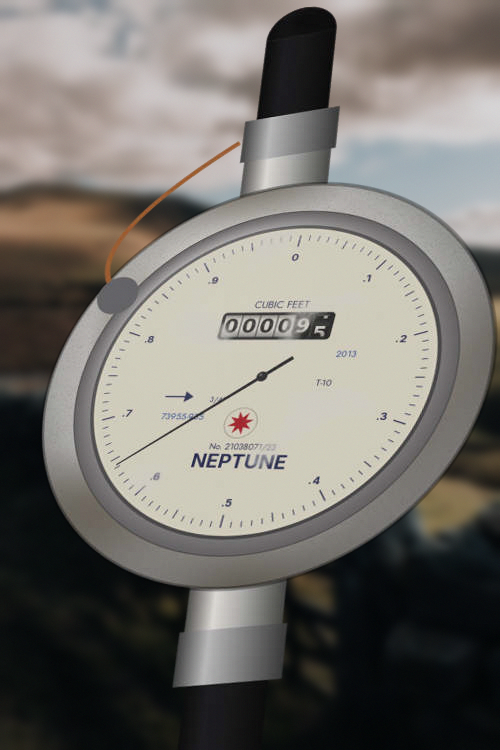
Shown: 94.64 ft³
